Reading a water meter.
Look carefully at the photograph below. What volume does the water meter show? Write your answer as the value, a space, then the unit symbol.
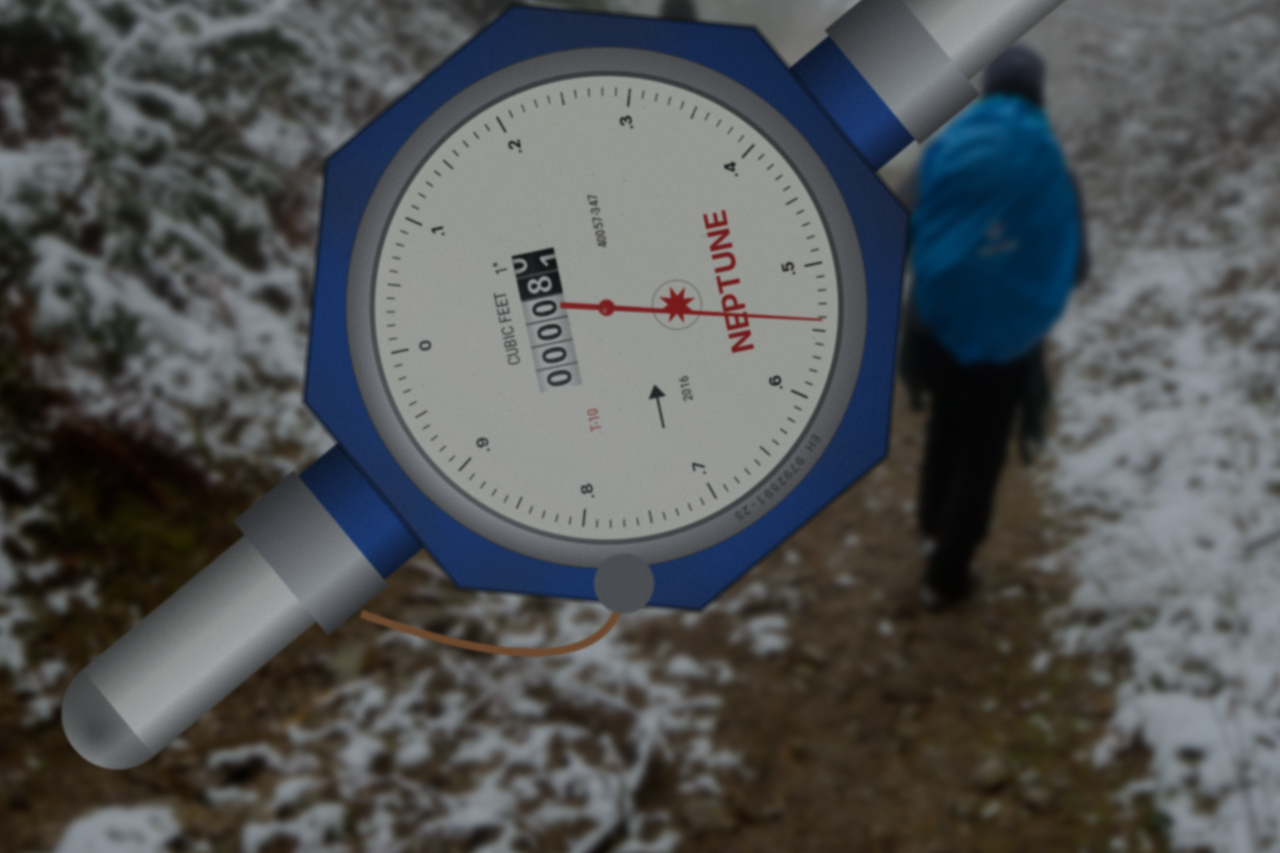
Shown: 80.54 ft³
